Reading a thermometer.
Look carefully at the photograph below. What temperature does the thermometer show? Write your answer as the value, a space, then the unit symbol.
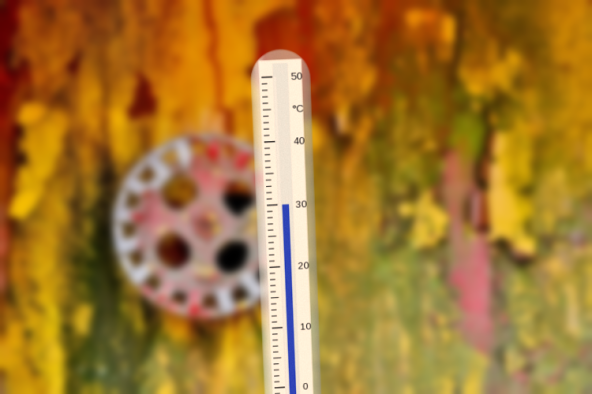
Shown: 30 °C
